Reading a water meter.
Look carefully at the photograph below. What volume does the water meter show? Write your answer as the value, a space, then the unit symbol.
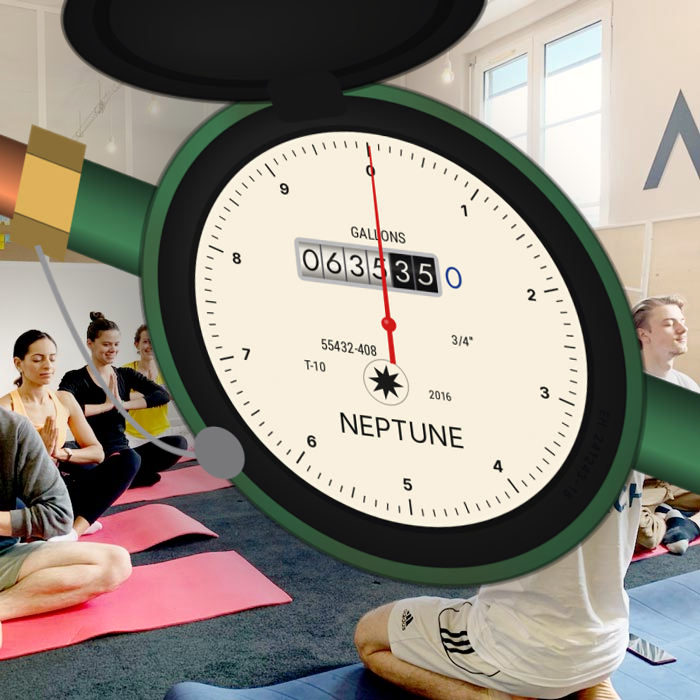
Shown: 635350.0 gal
